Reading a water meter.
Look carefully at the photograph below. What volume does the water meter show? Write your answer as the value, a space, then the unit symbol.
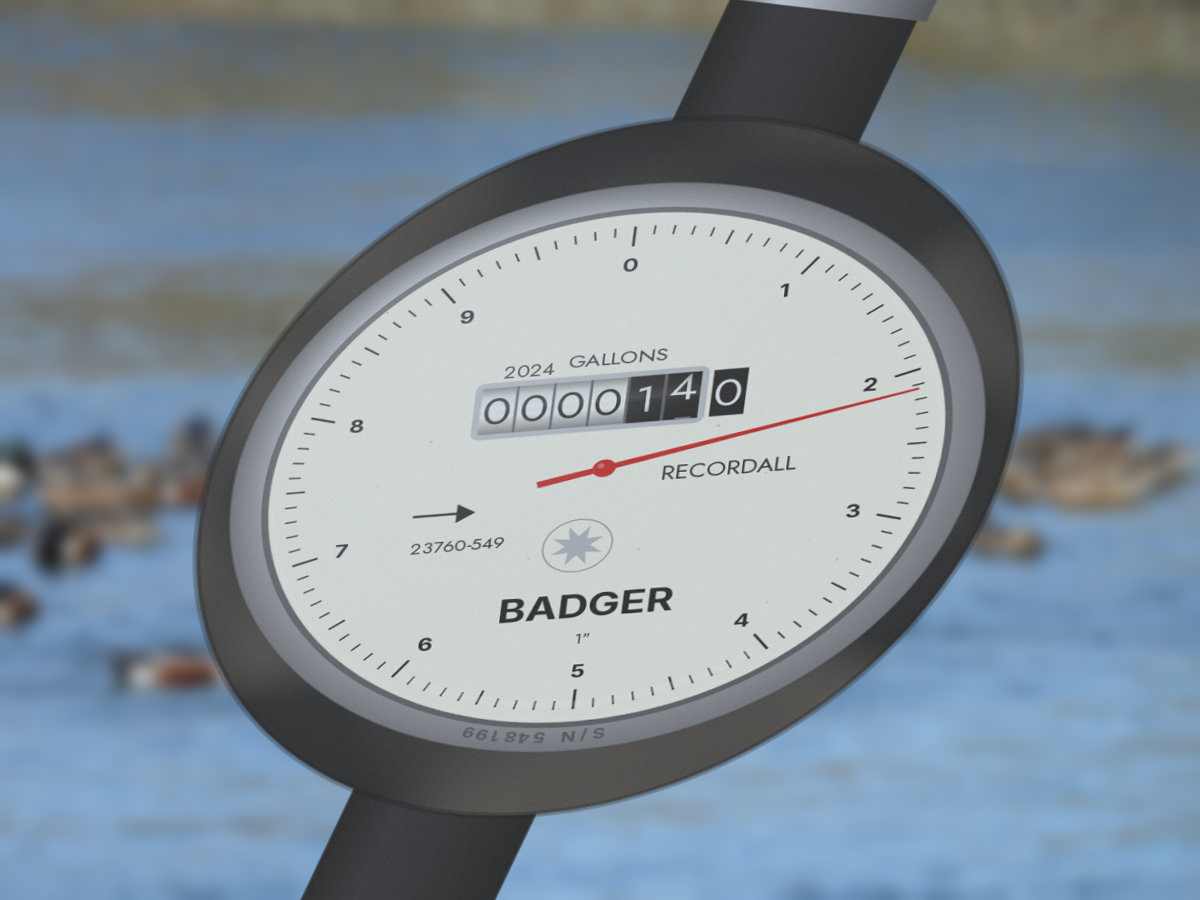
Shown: 142.1 gal
